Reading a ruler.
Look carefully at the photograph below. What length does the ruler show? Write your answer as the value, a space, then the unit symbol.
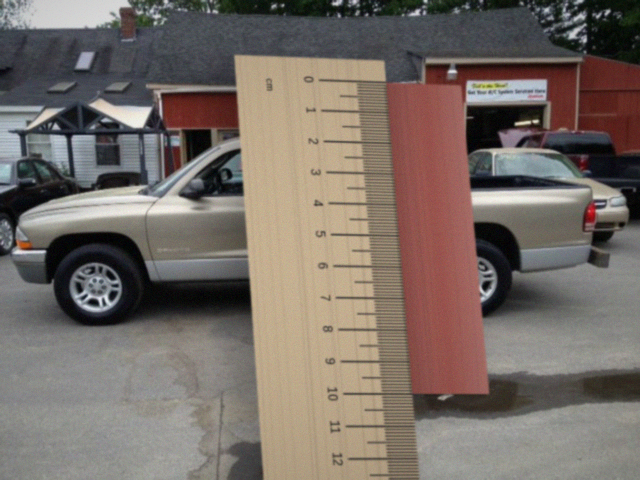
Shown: 10 cm
